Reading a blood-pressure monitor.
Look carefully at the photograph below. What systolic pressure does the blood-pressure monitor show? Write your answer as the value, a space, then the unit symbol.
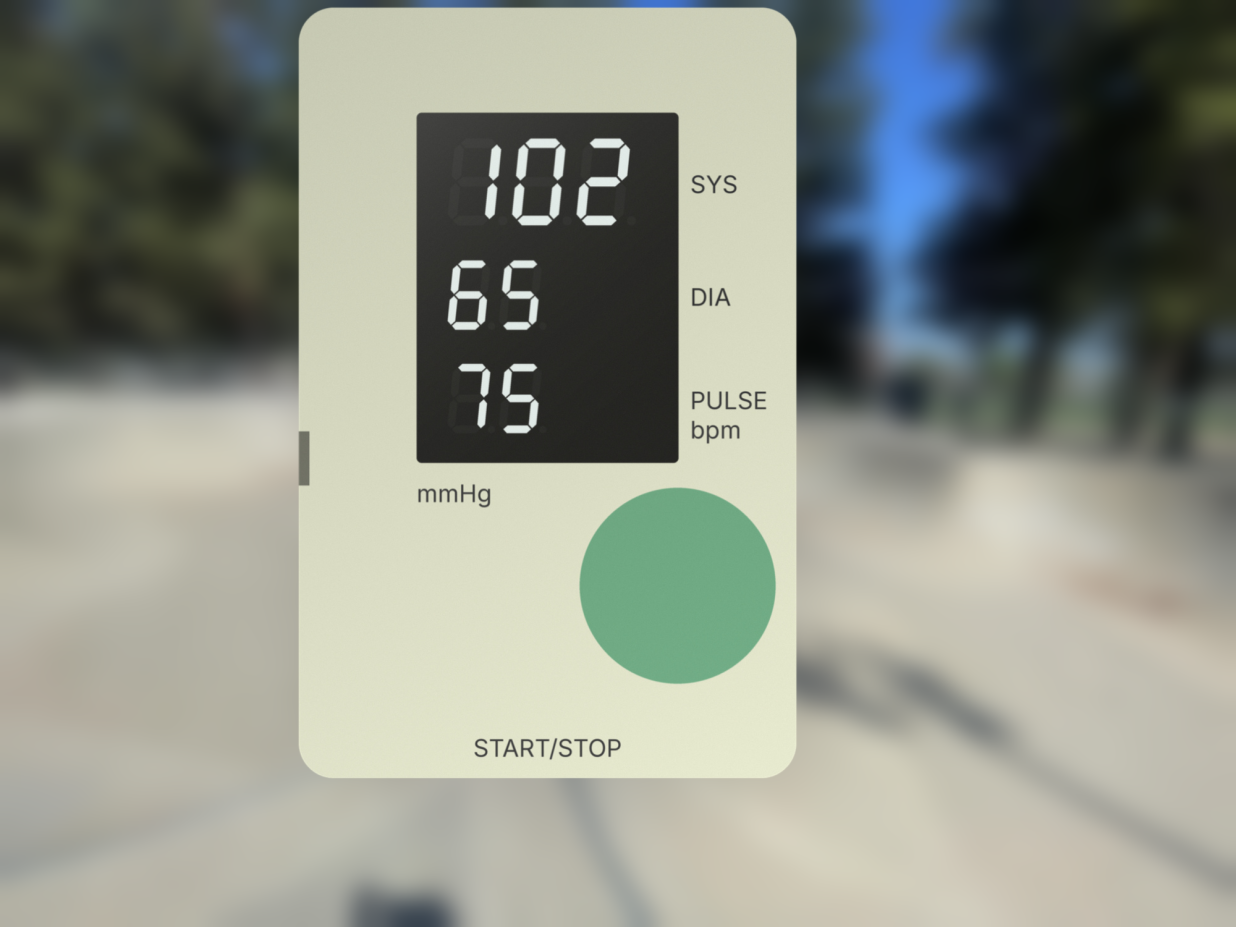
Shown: 102 mmHg
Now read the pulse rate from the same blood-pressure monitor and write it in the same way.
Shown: 75 bpm
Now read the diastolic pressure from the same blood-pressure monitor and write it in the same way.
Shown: 65 mmHg
